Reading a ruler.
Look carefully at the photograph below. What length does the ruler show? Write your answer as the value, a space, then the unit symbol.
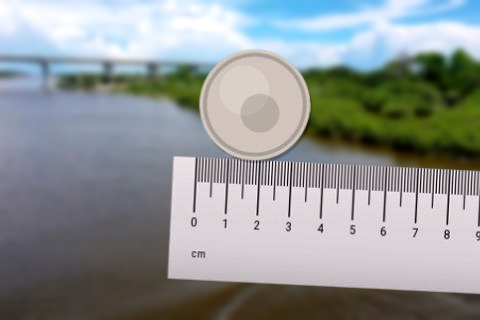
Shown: 3.5 cm
